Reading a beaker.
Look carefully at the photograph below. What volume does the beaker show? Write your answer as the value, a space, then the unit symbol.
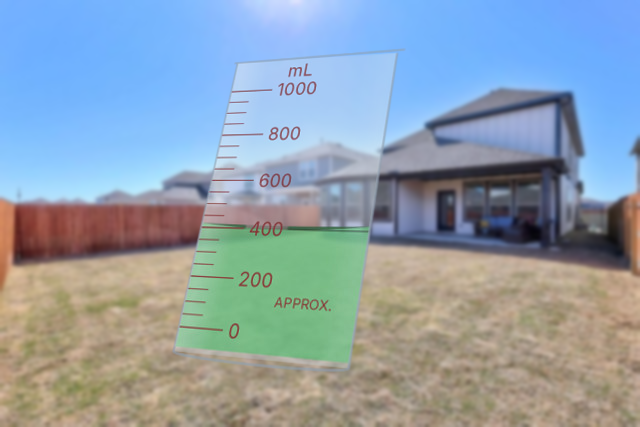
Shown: 400 mL
